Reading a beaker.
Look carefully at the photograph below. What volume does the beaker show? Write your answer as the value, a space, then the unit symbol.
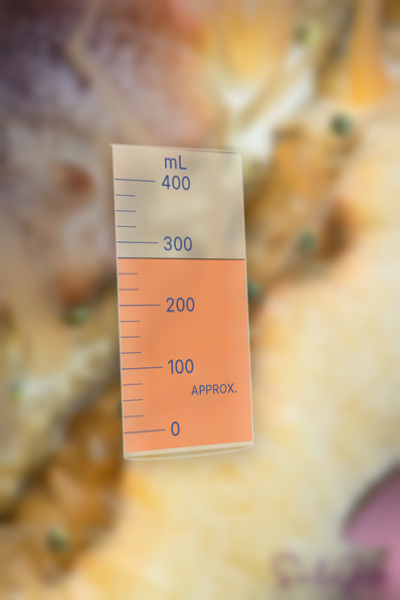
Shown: 275 mL
